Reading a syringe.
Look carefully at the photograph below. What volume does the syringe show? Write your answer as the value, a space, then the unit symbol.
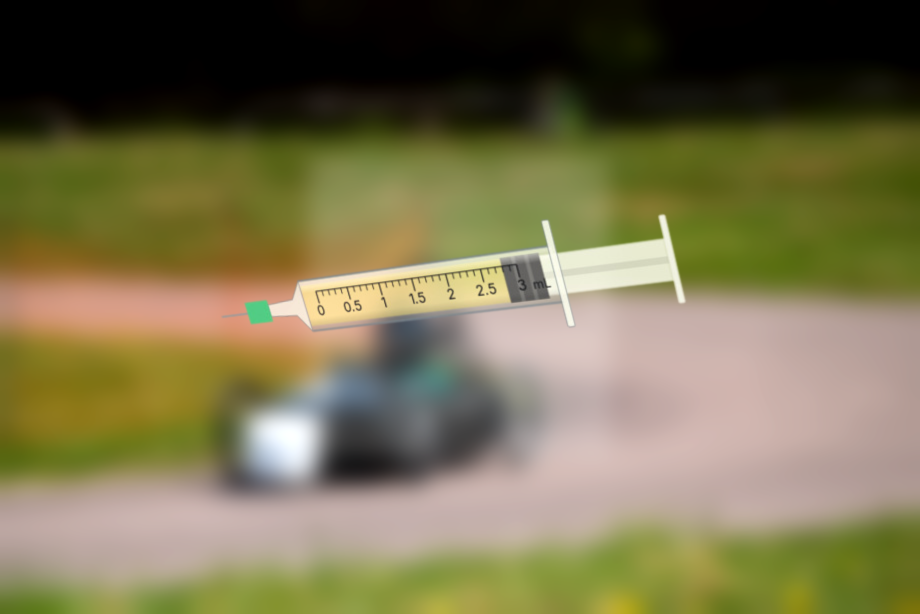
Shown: 2.8 mL
